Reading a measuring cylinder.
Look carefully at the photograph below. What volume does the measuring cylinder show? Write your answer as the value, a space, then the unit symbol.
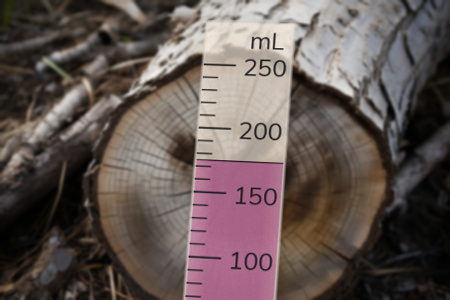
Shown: 175 mL
